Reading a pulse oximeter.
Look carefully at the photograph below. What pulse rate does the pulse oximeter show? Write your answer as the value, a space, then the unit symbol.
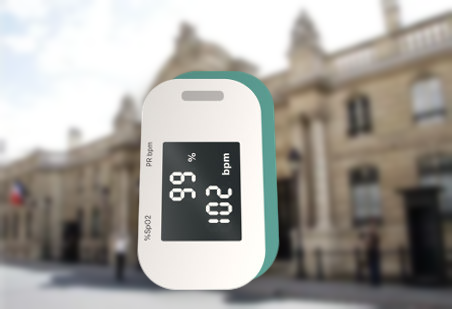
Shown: 102 bpm
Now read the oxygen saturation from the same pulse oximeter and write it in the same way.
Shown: 99 %
